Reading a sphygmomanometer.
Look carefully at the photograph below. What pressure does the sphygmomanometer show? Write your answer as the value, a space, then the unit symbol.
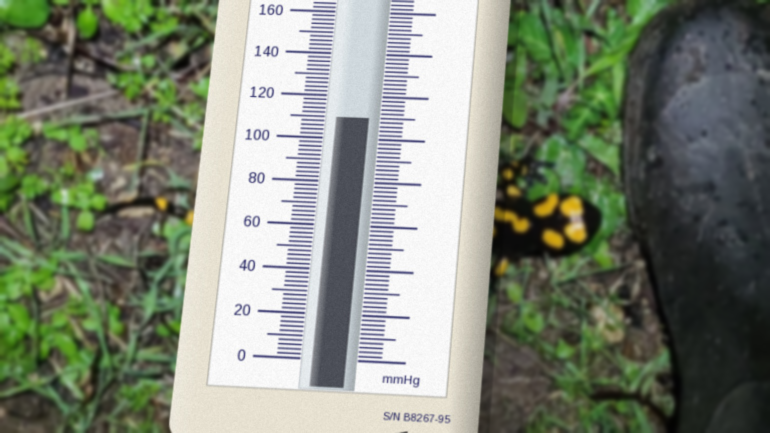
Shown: 110 mmHg
